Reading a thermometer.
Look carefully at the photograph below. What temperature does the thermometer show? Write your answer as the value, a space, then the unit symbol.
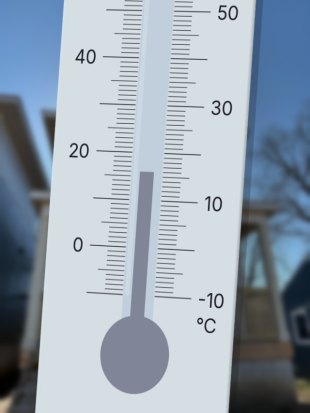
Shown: 16 °C
